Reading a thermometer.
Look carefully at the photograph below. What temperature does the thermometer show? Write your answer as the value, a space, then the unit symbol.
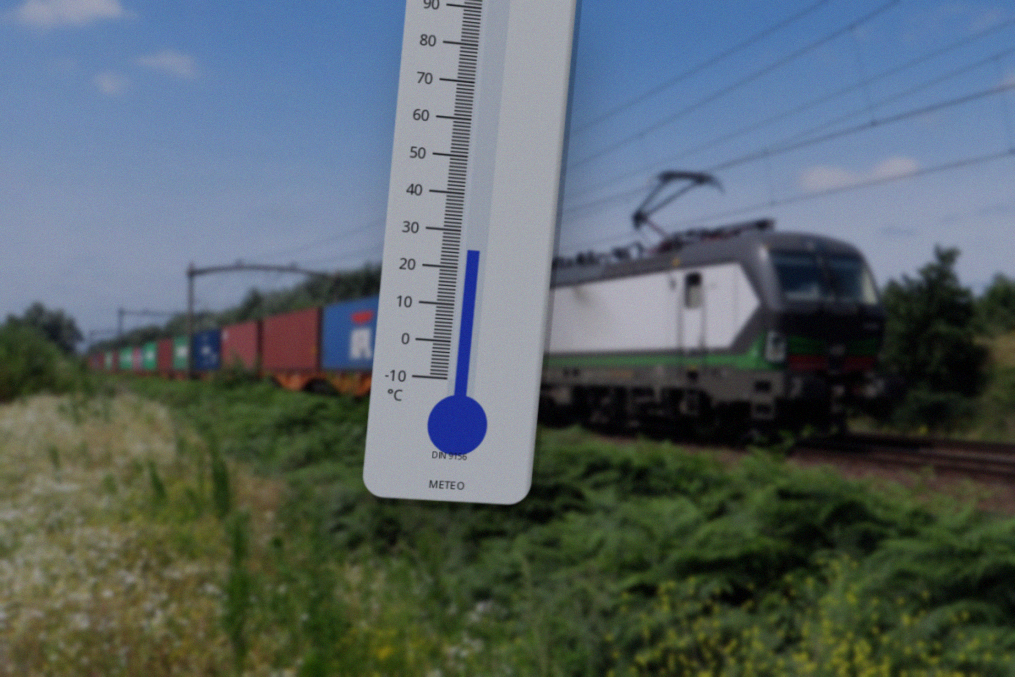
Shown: 25 °C
